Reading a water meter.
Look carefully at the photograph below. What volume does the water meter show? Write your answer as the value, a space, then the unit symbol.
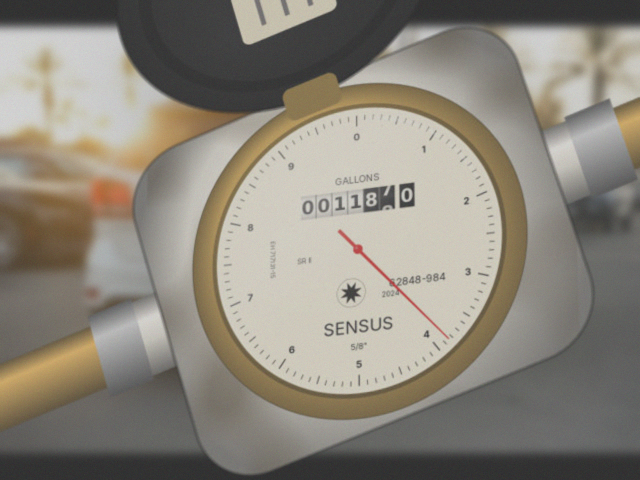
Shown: 11873.8 gal
